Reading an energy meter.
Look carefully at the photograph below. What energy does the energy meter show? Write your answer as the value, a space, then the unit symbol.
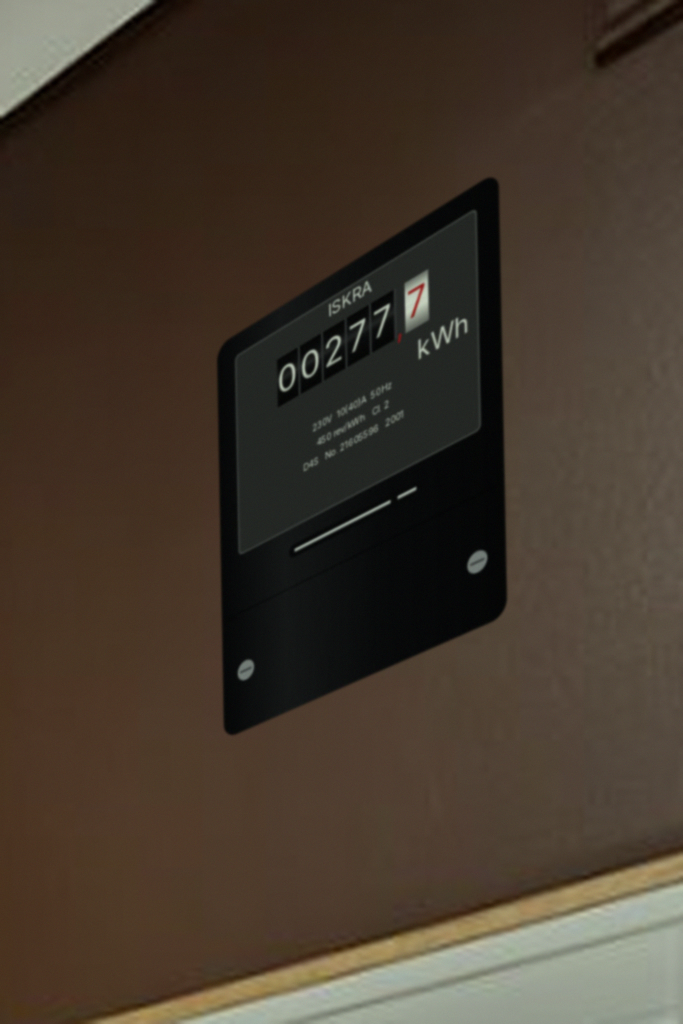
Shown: 277.7 kWh
